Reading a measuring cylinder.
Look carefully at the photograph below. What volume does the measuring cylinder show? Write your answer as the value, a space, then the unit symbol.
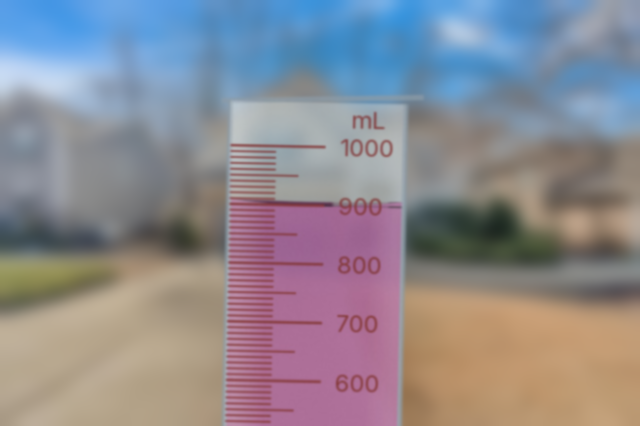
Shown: 900 mL
